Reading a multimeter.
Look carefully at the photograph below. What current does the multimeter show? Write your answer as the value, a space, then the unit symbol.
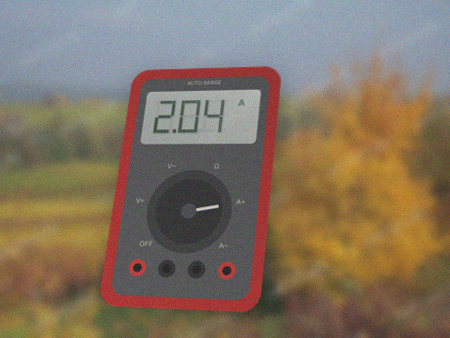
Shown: 2.04 A
